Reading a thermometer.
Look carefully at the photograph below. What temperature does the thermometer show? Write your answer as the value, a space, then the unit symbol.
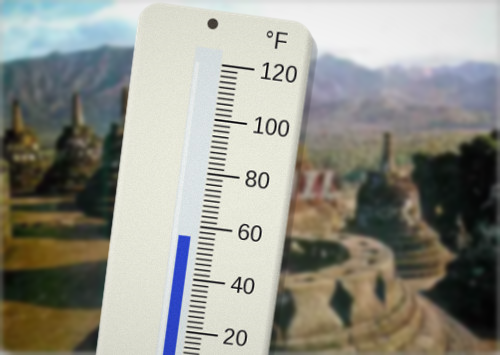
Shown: 56 °F
